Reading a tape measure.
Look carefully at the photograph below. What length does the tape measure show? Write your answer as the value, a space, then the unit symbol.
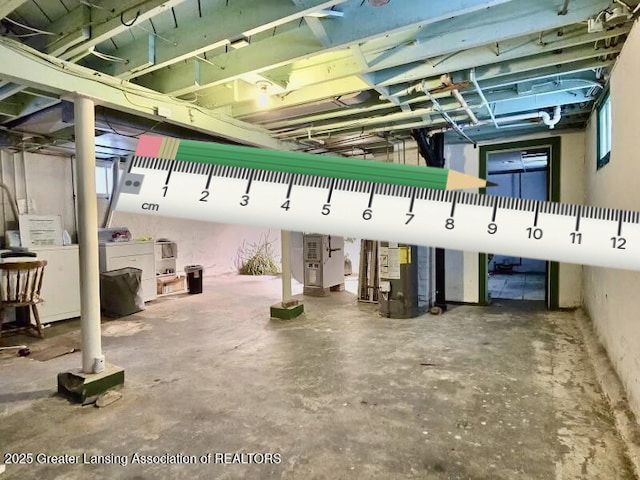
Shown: 9 cm
